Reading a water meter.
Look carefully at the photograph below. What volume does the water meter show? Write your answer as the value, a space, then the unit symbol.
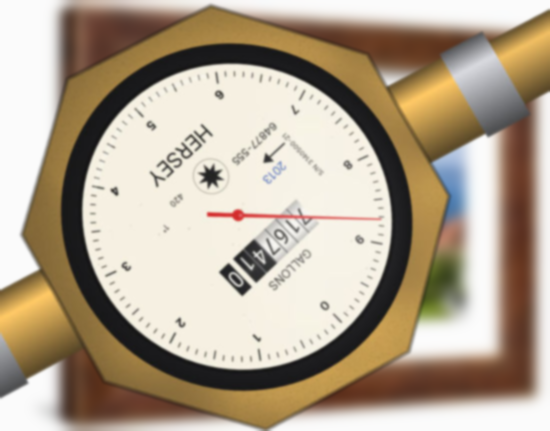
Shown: 7167408.7 gal
